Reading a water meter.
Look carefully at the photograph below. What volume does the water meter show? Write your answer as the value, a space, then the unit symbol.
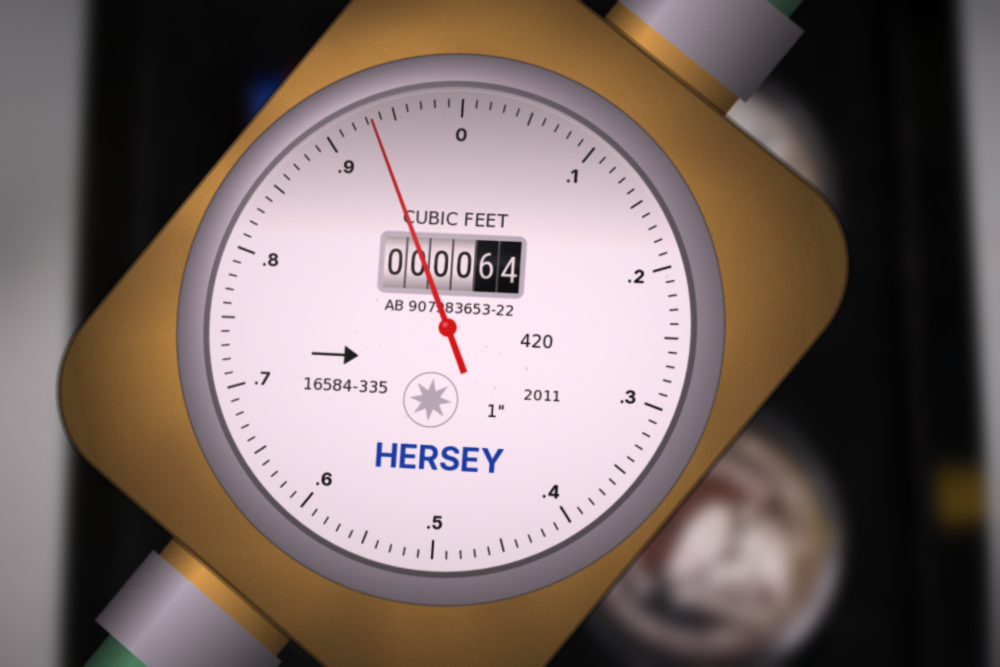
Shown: 63.93 ft³
